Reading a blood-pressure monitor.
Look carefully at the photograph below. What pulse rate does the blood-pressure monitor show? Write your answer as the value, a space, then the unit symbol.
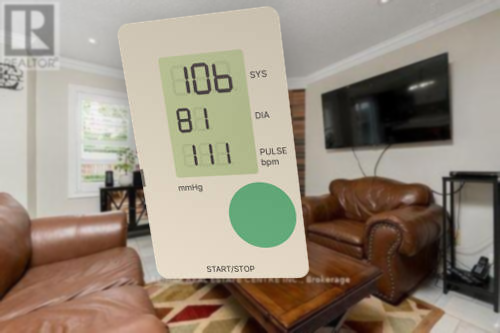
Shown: 111 bpm
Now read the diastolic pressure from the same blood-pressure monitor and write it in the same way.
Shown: 81 mmHg
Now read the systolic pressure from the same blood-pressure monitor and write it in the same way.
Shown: 106 mmHg
